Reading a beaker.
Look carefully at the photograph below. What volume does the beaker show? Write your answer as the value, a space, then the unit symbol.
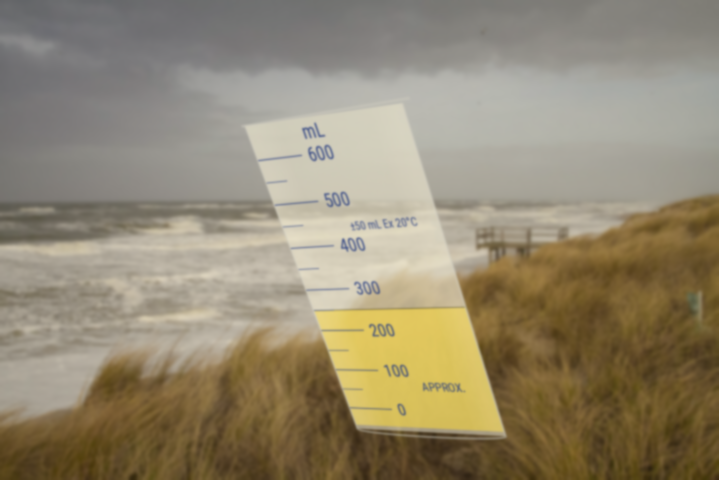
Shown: 250 mL
